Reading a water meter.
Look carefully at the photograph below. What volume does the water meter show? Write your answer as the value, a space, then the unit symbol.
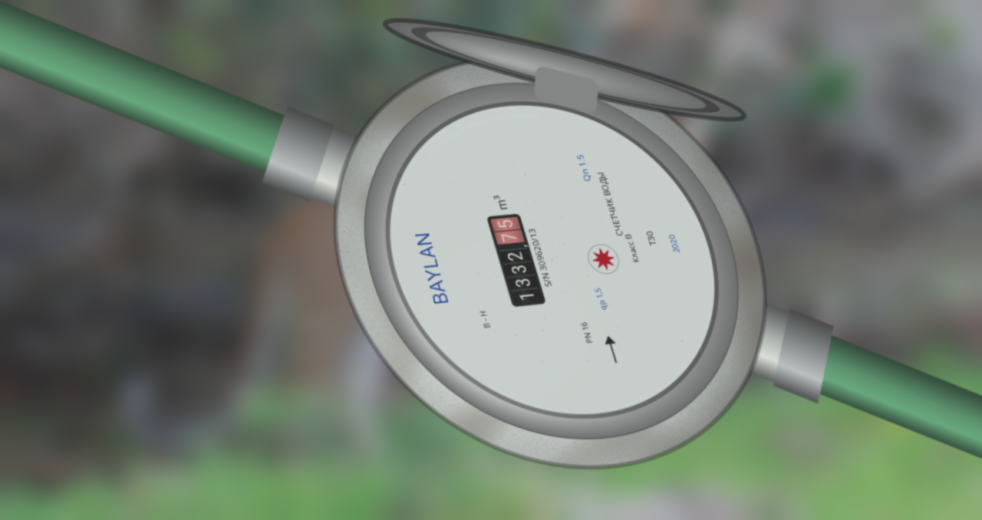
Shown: 1332.75 m³
